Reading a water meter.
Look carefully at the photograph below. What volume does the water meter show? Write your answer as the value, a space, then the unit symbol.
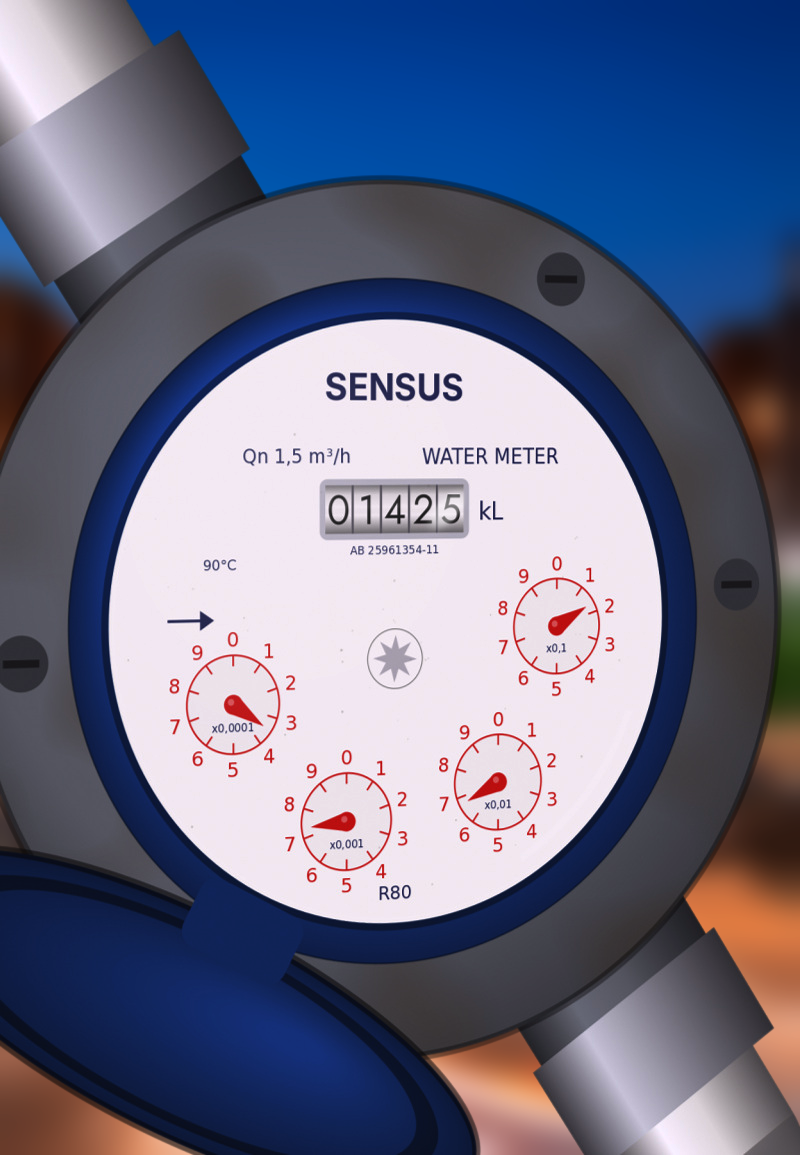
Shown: 1425.1673 kL
